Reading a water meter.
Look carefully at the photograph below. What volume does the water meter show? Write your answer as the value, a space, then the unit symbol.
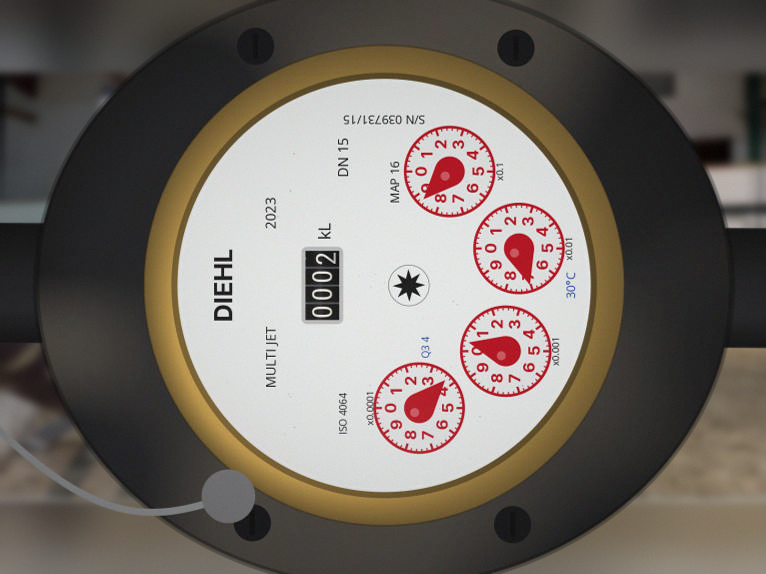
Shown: 1.8703 kL
